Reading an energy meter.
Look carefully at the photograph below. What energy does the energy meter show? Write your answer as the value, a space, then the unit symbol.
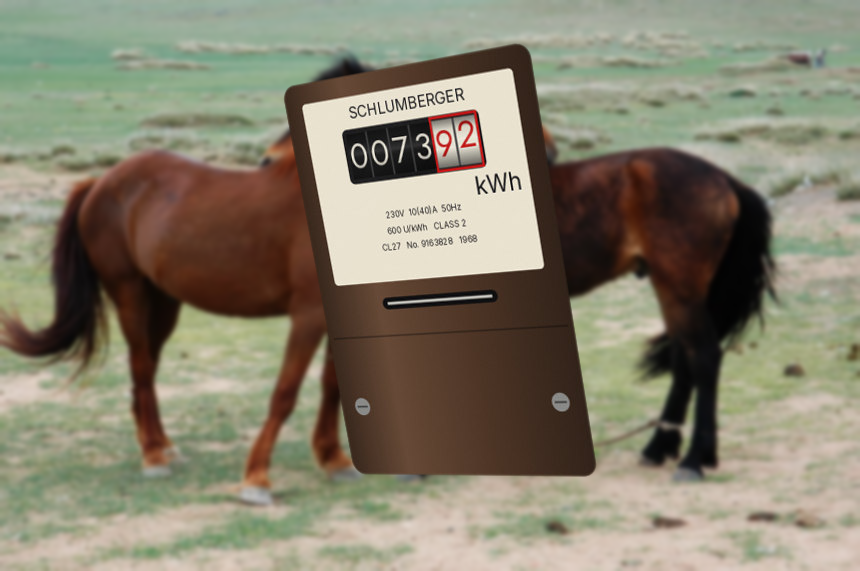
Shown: 73.92 kWh
